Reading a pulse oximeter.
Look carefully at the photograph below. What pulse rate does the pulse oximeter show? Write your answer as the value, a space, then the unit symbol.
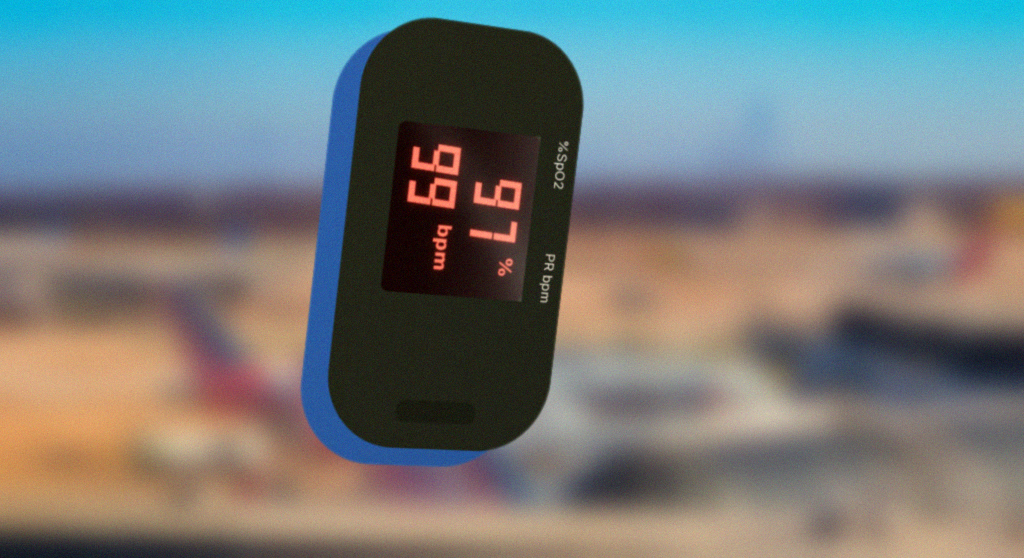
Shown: 99 bpm
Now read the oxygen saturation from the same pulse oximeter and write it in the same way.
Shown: 97 %
